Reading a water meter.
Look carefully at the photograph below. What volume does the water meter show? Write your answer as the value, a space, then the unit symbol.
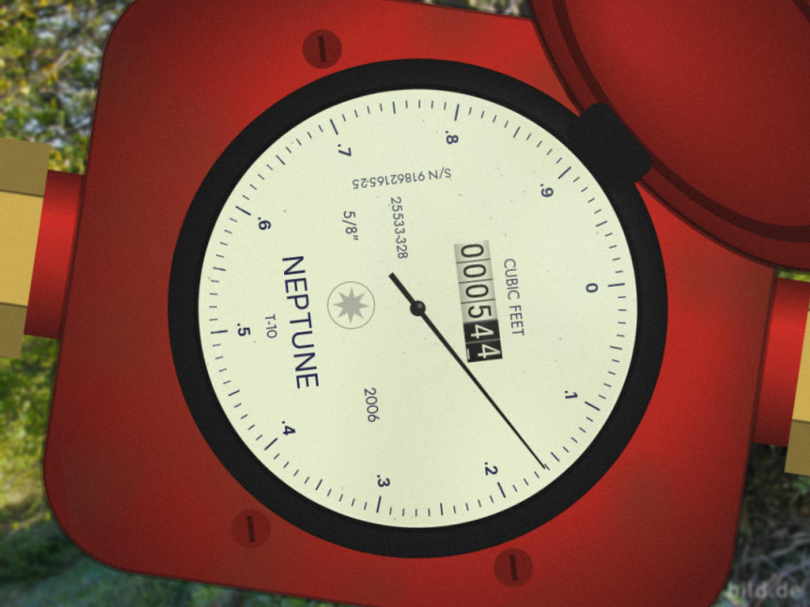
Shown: 544.16 ft³
